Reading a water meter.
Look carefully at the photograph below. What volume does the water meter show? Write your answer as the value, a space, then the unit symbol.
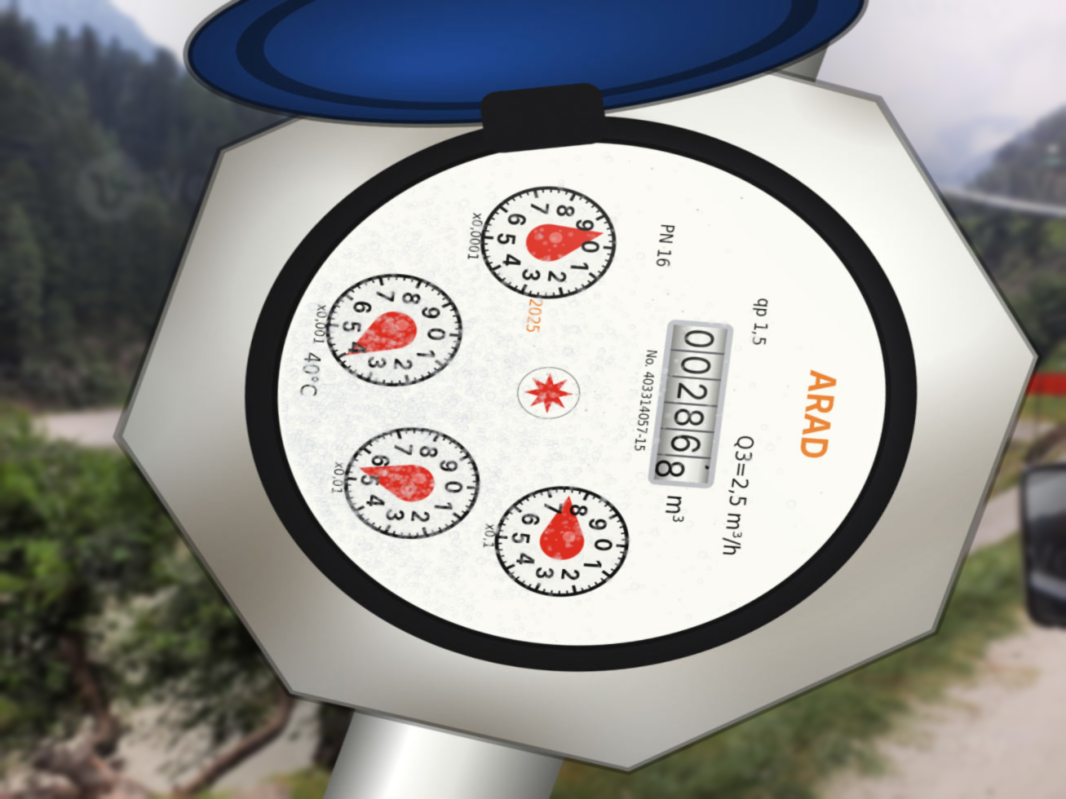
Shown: 2867.7539 m³
